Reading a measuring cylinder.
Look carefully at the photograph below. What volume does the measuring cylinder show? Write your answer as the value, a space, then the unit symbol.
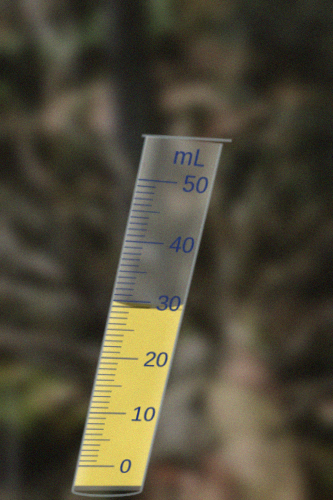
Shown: 29 mL
